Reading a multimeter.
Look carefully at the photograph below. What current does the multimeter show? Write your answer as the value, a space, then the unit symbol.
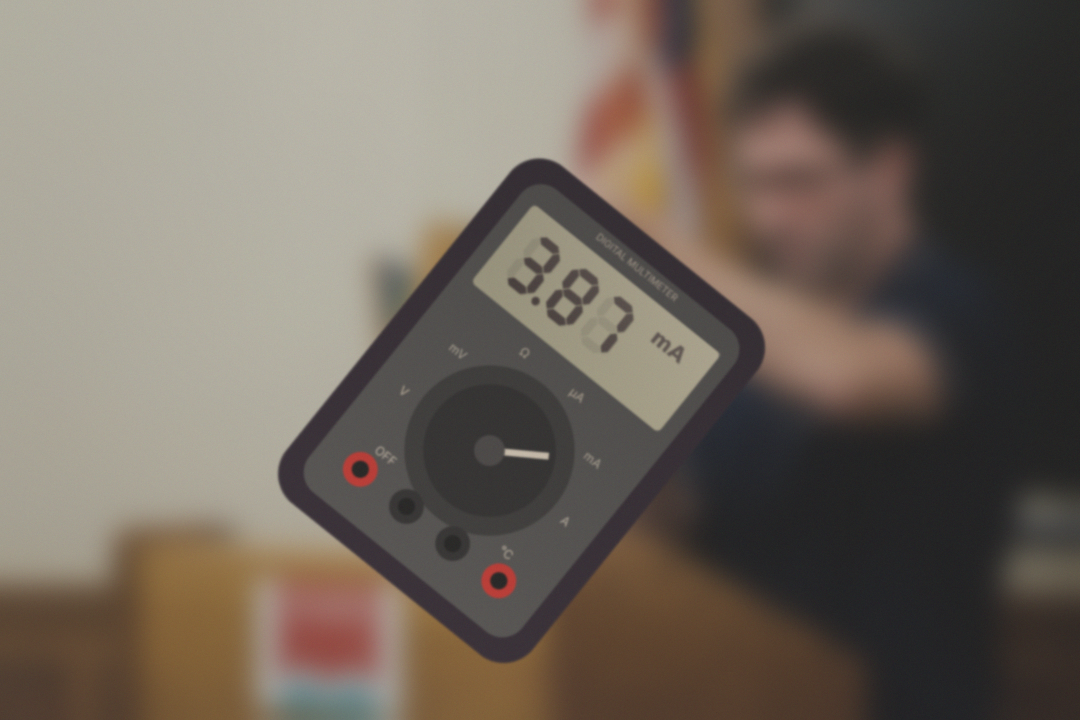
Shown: 3.87 mA
